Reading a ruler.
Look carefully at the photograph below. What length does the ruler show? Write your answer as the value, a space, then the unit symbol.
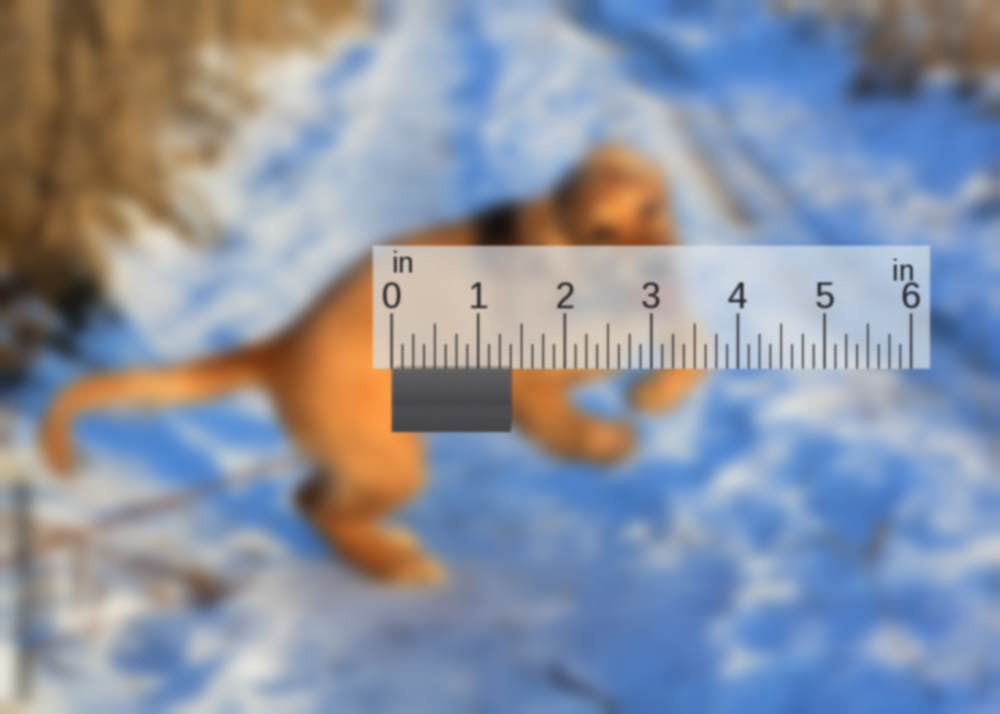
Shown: 1.375 in
